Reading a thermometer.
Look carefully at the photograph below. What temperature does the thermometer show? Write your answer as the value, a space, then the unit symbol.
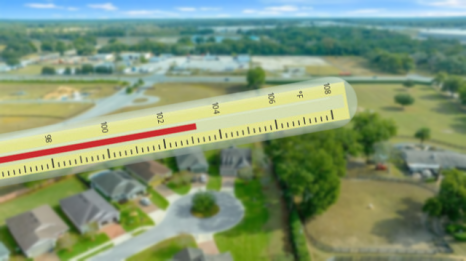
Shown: 103.2 °F
